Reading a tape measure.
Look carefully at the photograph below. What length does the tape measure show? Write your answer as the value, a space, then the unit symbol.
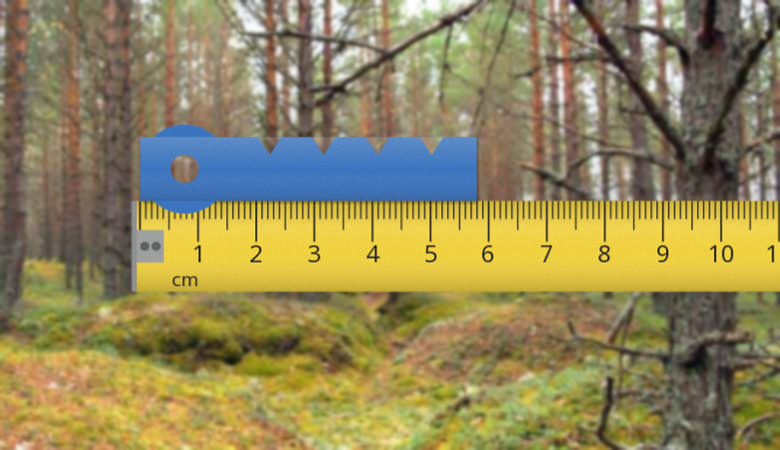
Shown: 5.8 cm
